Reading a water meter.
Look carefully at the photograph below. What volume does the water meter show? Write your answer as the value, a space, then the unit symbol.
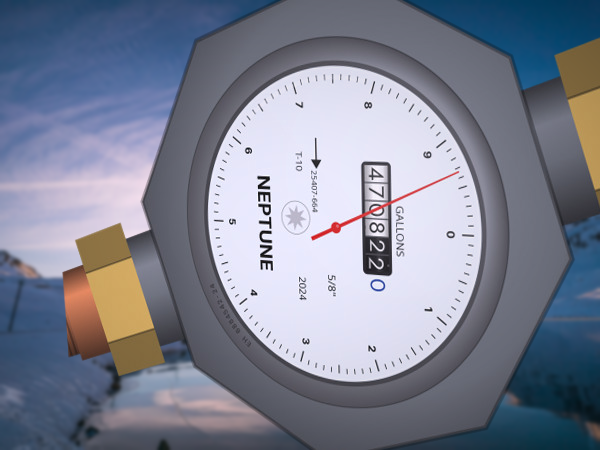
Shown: 4708219.3 gal
